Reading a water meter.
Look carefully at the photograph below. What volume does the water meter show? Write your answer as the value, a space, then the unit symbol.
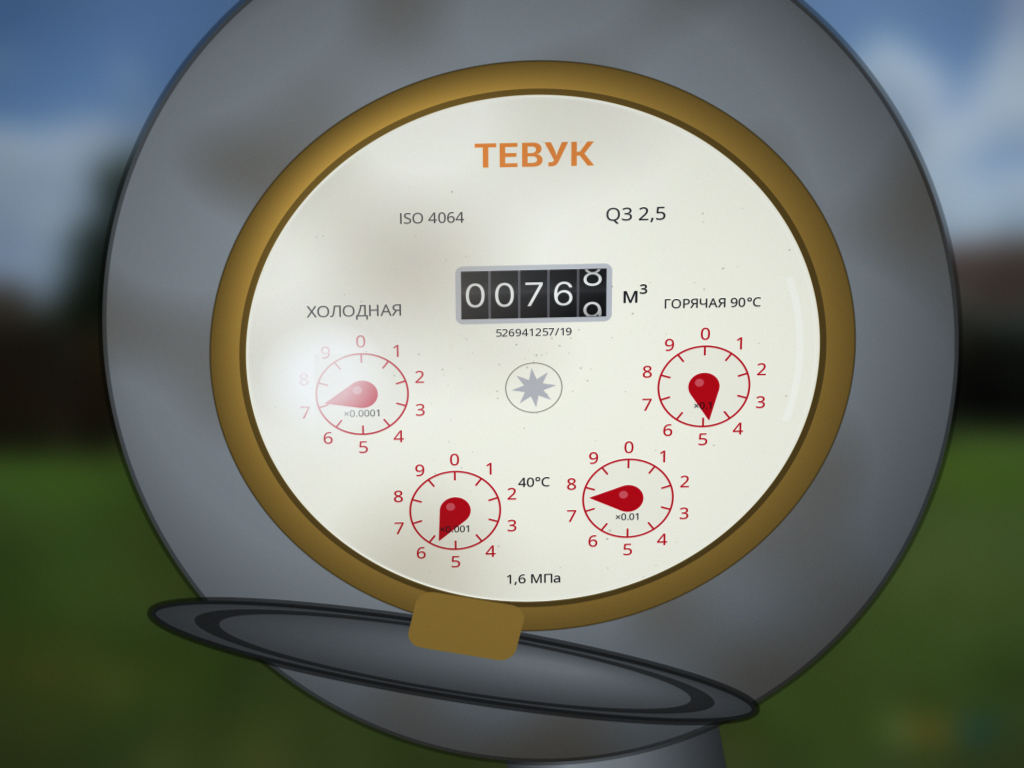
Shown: 768.4757 m³
